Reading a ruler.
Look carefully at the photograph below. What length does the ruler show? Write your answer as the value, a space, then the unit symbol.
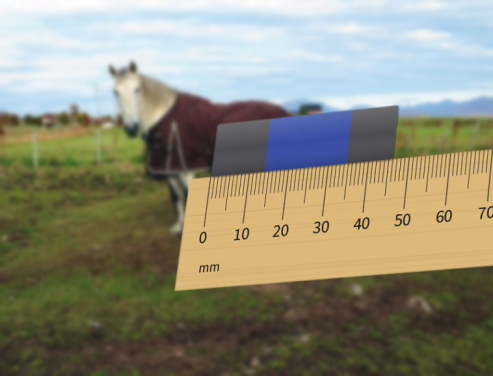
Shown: 46 mm
